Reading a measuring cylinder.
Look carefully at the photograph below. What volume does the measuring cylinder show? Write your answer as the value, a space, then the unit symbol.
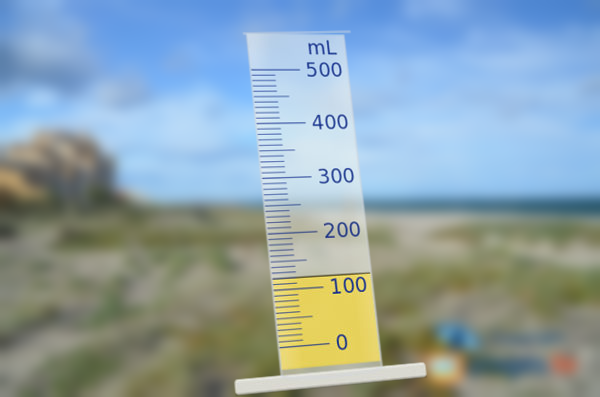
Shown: 120 mL
